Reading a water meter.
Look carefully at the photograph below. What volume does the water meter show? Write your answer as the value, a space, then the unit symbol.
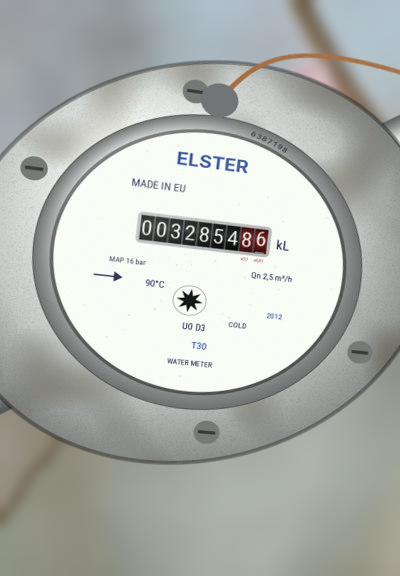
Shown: 32854.86 kL
